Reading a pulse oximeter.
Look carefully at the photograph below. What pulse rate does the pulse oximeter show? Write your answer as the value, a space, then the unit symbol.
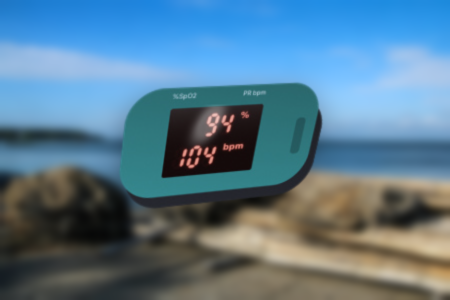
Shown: 104 bpm
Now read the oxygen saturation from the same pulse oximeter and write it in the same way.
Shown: 94 %
